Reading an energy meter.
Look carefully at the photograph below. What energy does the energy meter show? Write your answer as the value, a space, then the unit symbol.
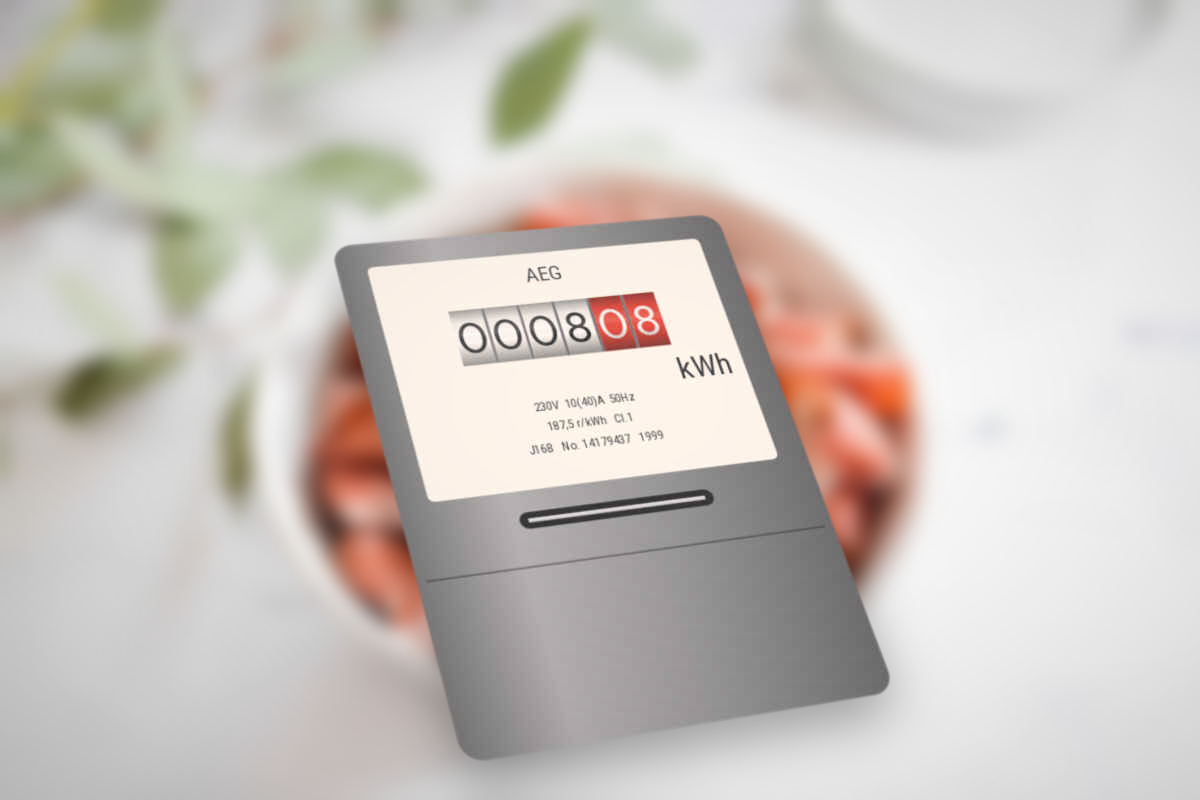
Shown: 8.08 kWh
